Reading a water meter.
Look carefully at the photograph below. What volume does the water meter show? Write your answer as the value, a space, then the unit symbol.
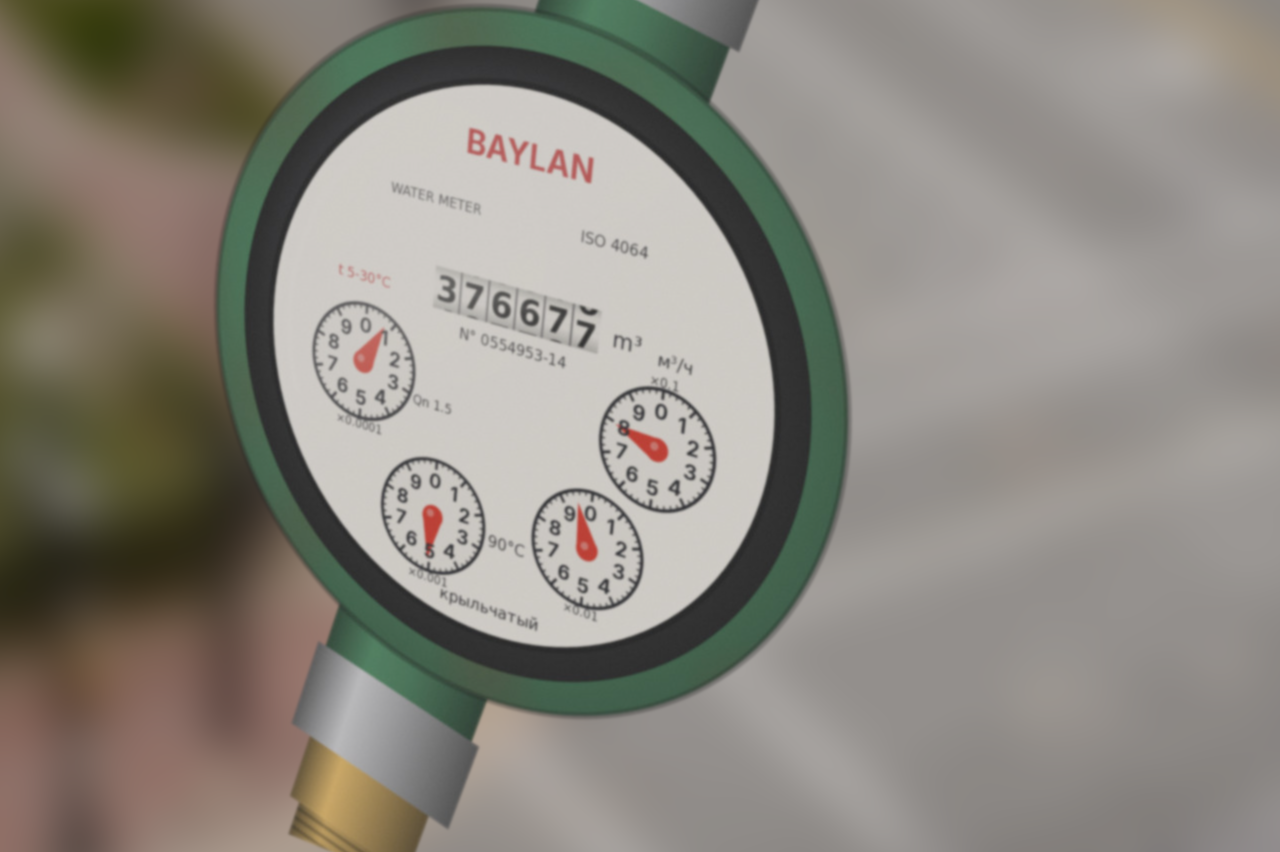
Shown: 376676.7950 m³
